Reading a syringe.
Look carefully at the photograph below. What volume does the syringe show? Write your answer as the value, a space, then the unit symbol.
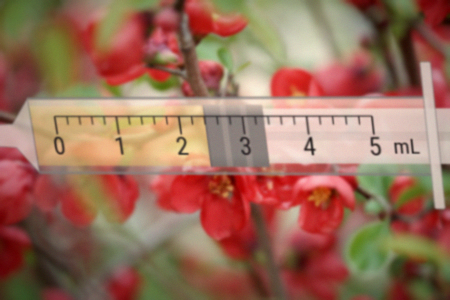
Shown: 2.4 mL
